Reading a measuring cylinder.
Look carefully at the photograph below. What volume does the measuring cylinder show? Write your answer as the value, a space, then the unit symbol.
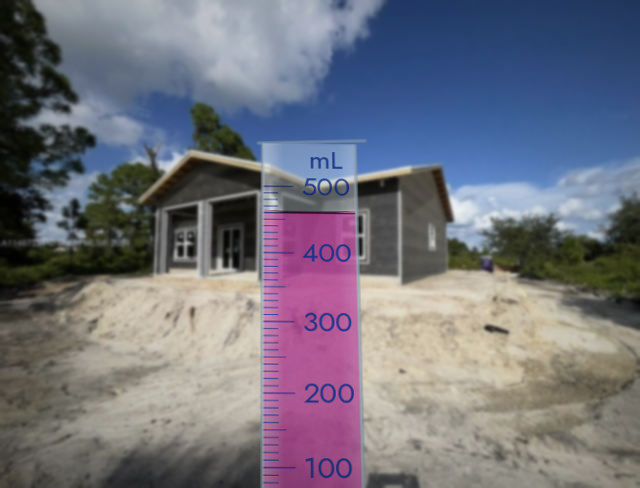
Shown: 460 mL
